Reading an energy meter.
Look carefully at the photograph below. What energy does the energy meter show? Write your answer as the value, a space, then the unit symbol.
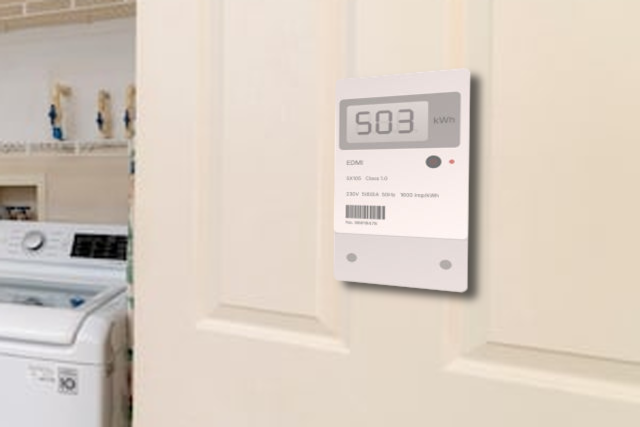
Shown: 503 kWh
